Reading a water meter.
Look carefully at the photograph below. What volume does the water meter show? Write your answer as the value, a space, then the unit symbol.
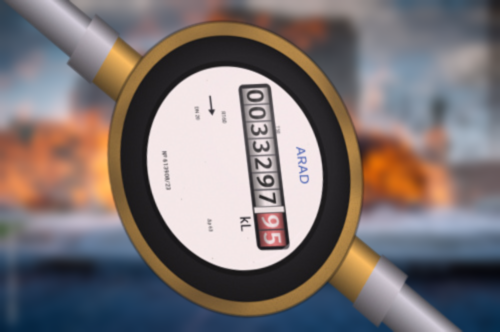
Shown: 33297.95 kL
